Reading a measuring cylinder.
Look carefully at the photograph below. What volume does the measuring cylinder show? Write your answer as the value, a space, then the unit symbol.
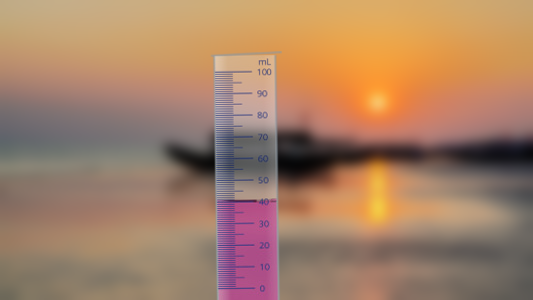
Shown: 40 mL
